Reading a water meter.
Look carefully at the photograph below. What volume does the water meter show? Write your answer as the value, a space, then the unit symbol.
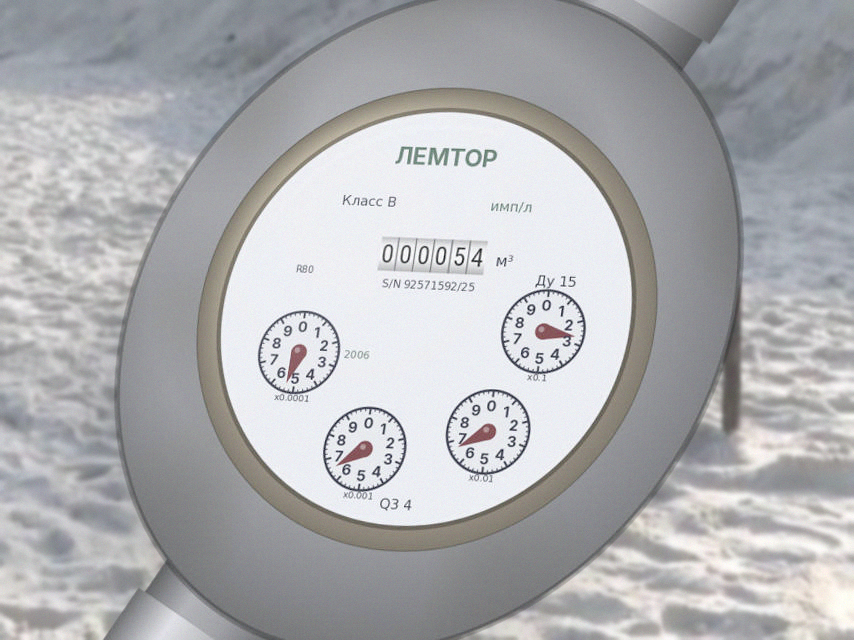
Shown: 54.2665 m³
